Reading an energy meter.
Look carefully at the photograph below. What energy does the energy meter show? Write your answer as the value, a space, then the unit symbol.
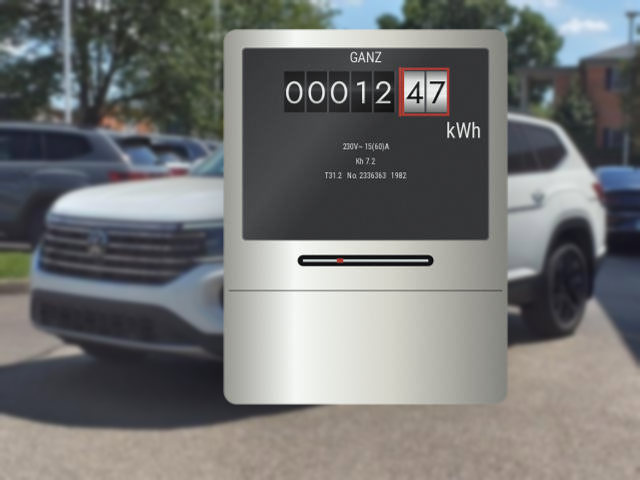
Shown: 12.47 kWh
